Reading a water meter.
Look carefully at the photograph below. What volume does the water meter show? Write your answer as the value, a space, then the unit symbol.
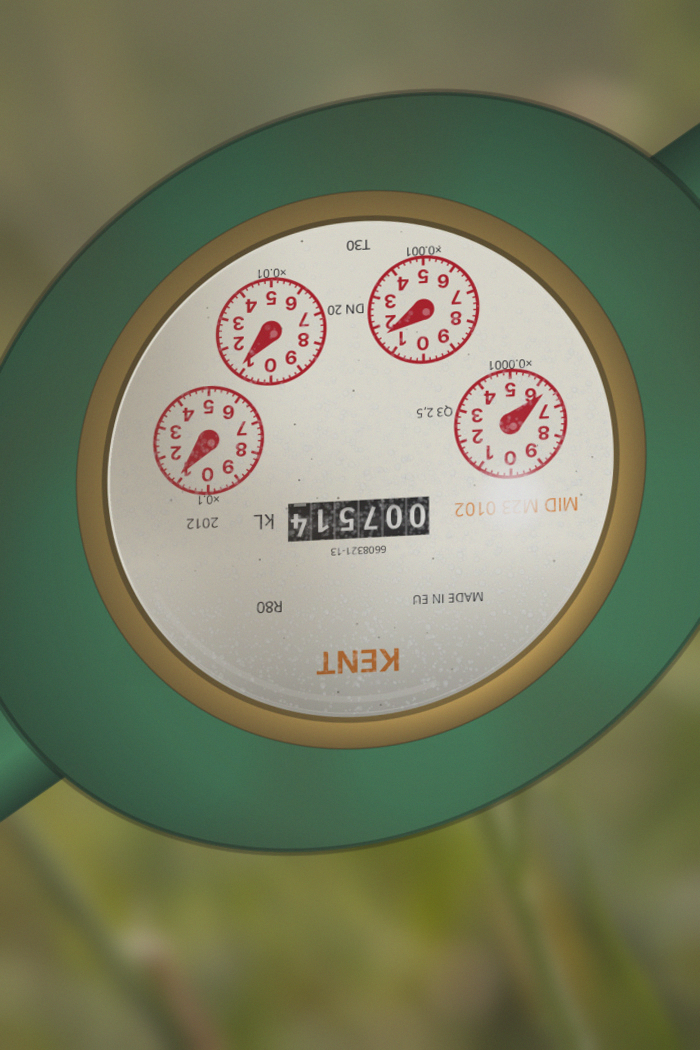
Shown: 7514.1116 kL
